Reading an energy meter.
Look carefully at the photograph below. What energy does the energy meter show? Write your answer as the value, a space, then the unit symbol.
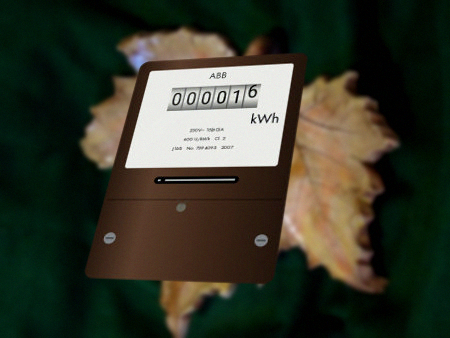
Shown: 16 kWh
